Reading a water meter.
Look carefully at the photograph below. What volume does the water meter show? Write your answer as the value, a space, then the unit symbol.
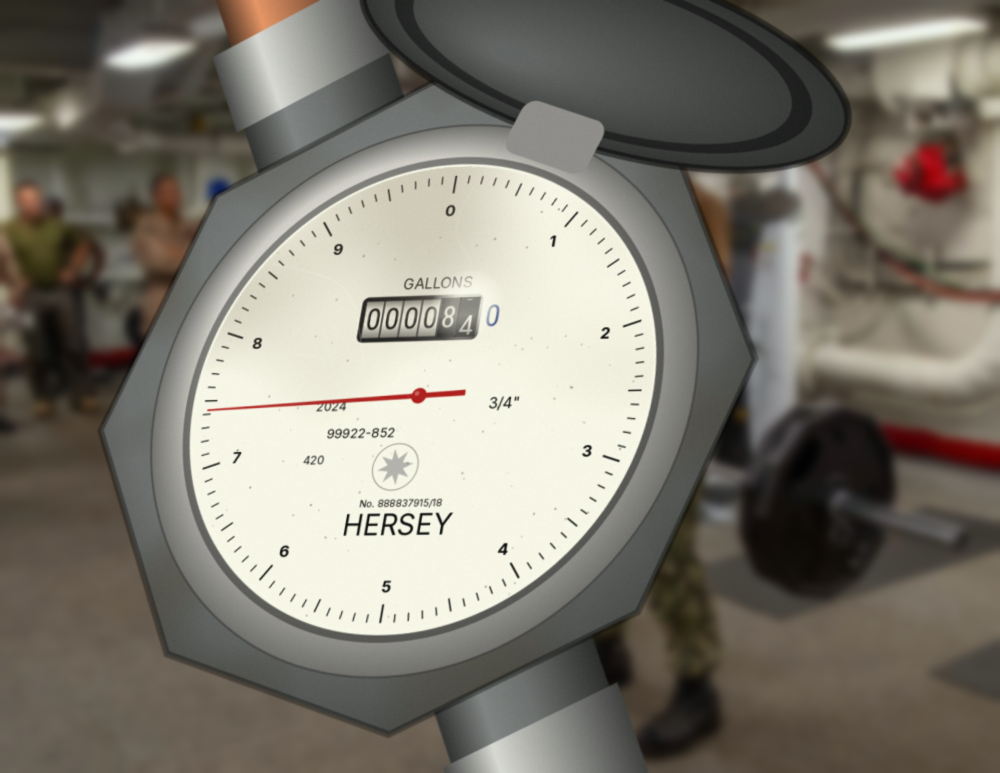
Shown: 837.4 gal
